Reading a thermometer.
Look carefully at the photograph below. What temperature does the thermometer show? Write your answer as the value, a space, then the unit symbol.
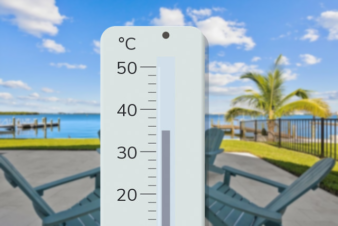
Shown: 35 °C
